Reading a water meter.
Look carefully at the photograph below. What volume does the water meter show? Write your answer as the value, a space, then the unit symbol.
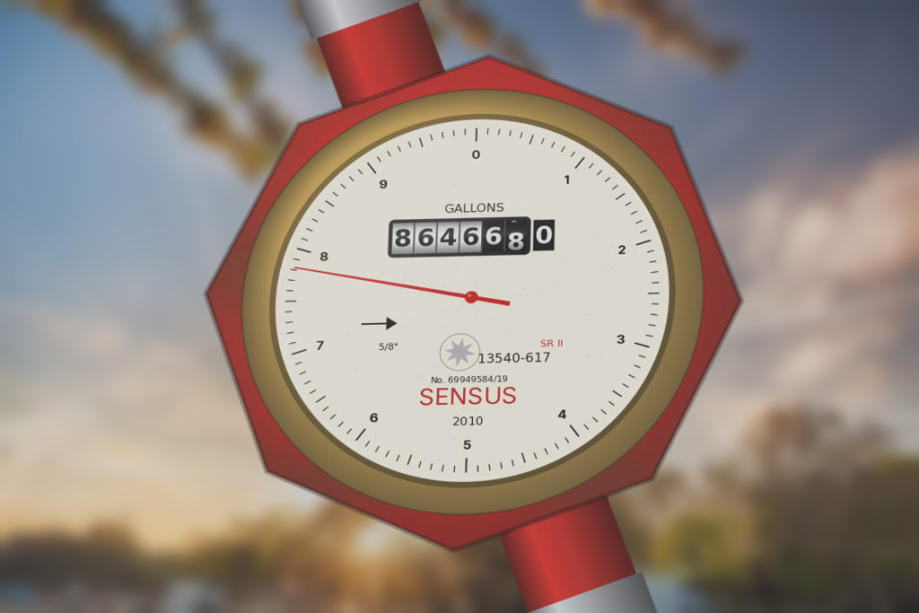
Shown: 8646677.8 gal
